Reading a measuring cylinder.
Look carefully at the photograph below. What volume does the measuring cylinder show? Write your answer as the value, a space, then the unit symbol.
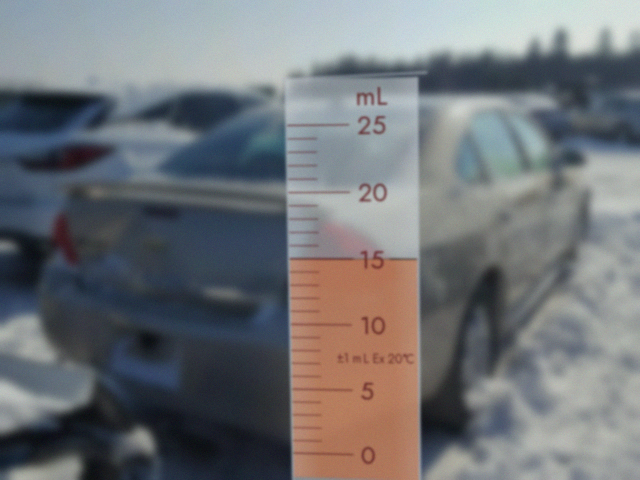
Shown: 15 mL
